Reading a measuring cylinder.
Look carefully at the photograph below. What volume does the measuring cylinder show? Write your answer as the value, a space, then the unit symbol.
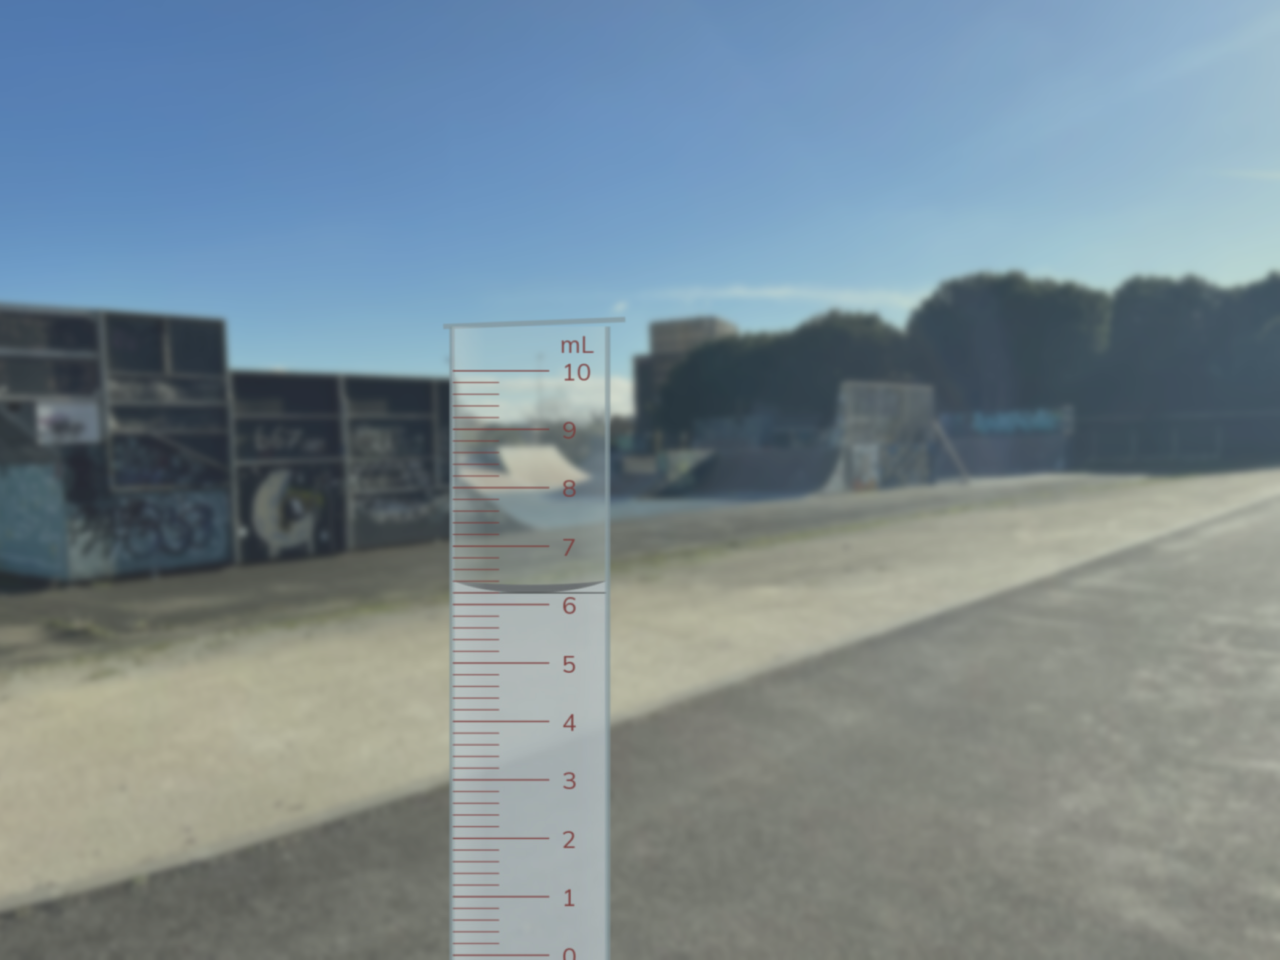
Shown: 6.2 mL
